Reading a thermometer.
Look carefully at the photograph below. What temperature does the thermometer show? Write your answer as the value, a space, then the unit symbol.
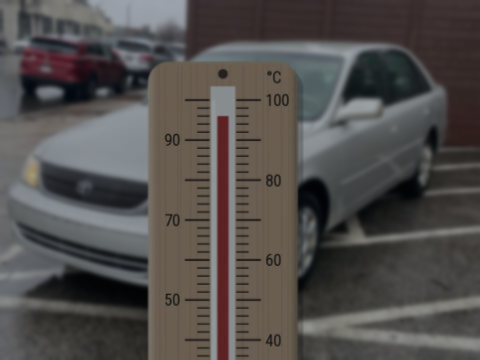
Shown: 96 °C
